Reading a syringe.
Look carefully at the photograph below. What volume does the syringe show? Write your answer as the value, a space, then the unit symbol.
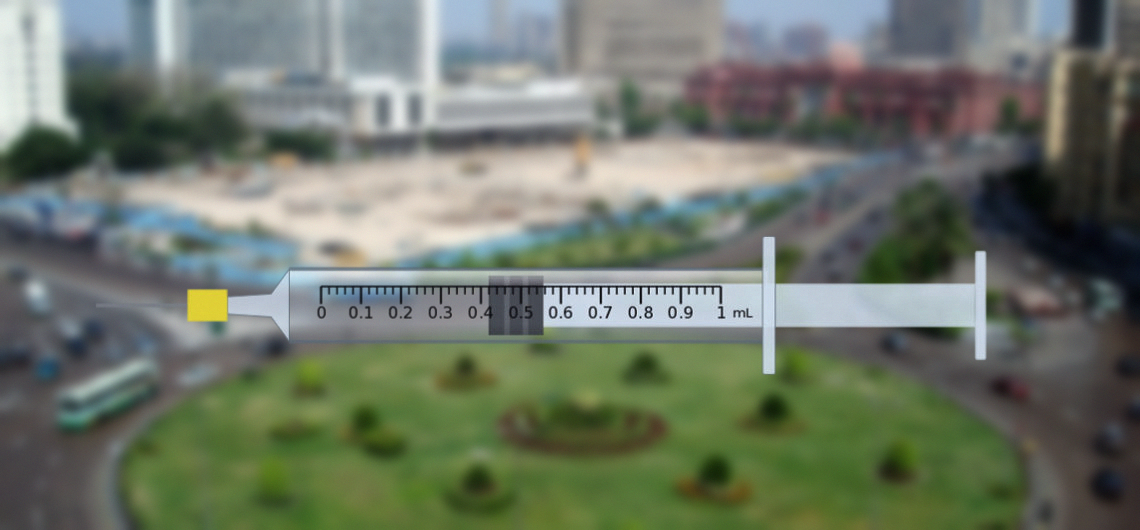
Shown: 0.42 mL
